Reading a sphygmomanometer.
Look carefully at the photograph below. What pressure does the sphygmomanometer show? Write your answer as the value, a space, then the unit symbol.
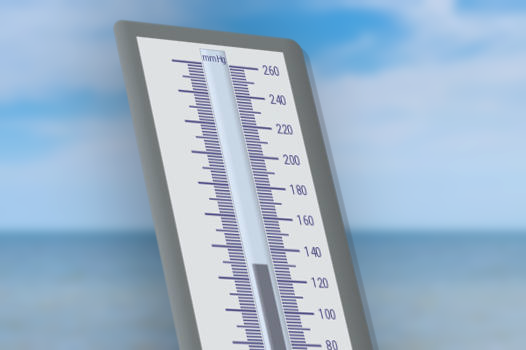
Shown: 130 mmHg
